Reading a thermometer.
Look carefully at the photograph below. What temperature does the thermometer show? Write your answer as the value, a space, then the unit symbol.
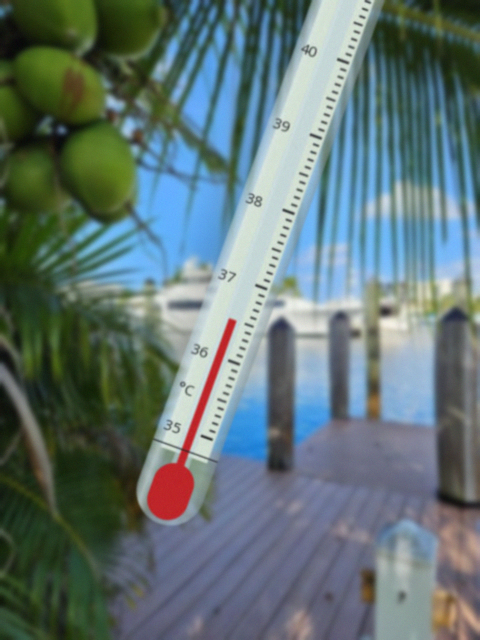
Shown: 36.5 °C
